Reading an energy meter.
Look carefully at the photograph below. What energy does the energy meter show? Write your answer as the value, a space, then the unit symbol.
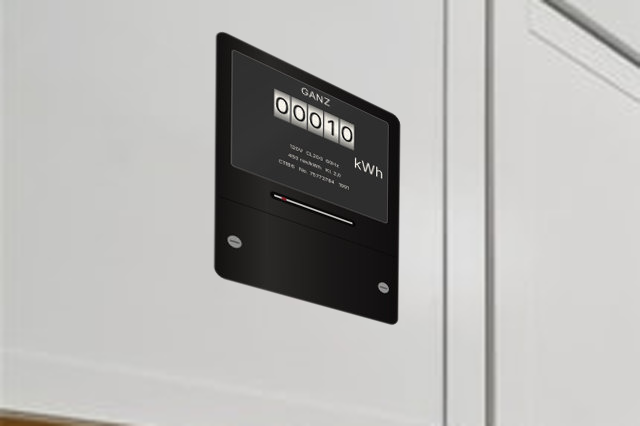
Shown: 10 kWh
